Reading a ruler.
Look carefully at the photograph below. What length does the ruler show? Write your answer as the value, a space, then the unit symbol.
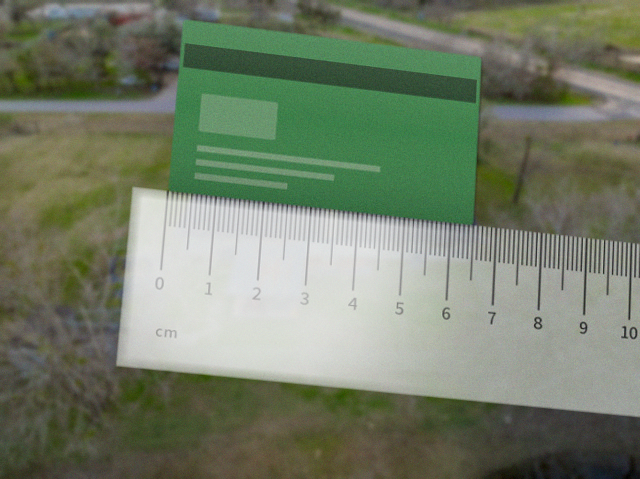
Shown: 6.5 cm
